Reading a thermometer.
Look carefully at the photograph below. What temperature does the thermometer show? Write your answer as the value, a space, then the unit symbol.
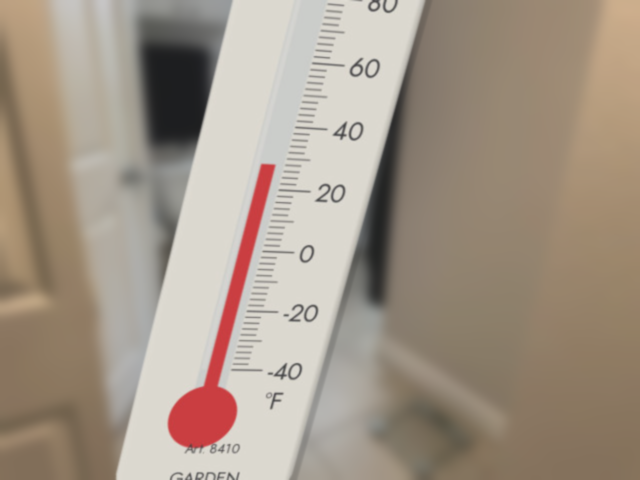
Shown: 28 °F
